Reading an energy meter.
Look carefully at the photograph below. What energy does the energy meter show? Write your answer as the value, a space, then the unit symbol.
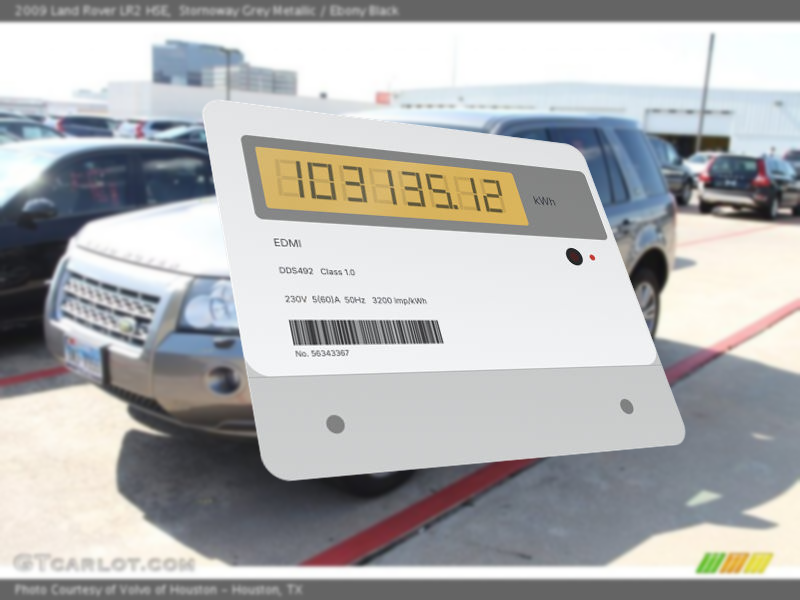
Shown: 103135.12 kWh
